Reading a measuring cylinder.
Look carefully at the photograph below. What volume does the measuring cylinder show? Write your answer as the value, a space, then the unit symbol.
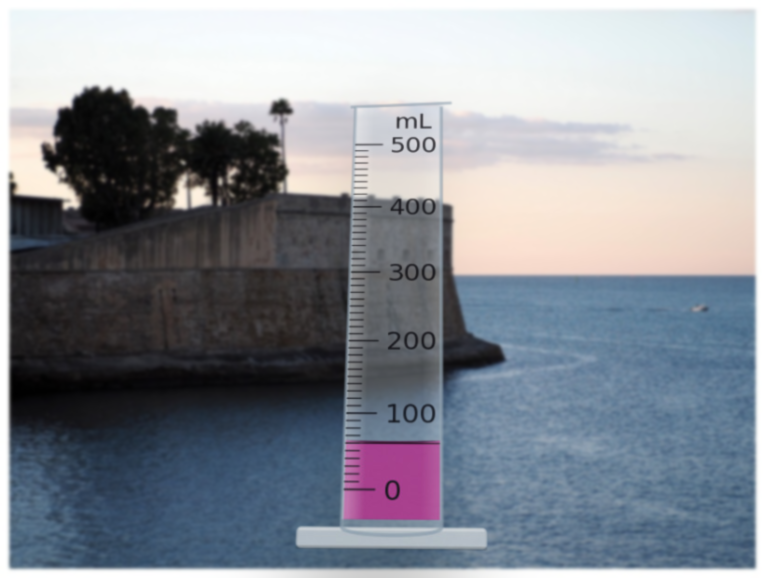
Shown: 60 mL
